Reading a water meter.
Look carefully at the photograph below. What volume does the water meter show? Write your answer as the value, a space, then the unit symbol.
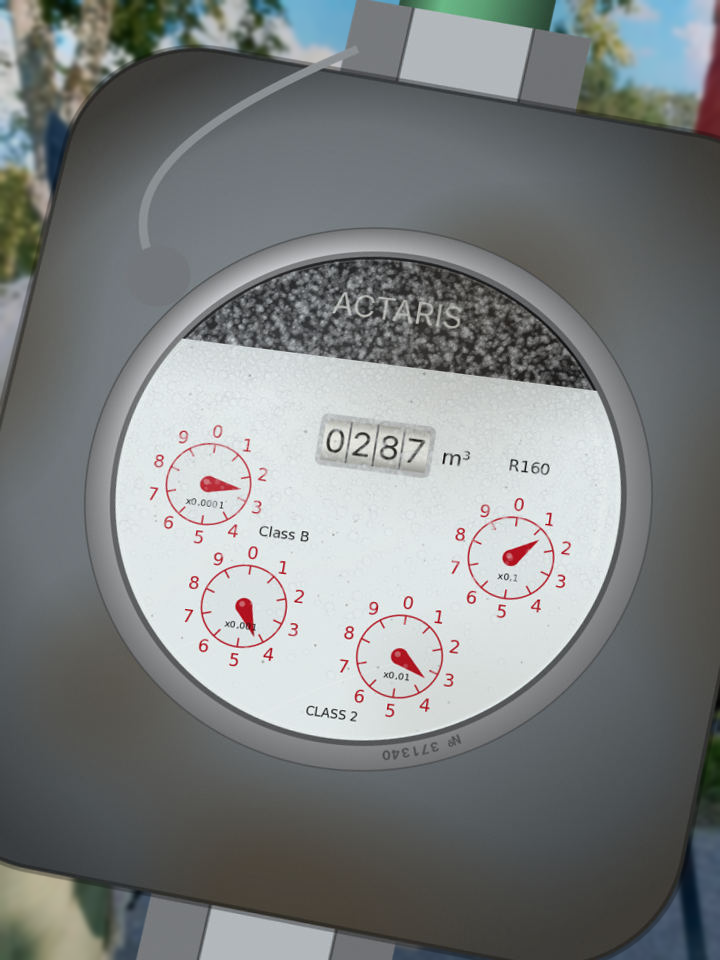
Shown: 287.1342 m³
